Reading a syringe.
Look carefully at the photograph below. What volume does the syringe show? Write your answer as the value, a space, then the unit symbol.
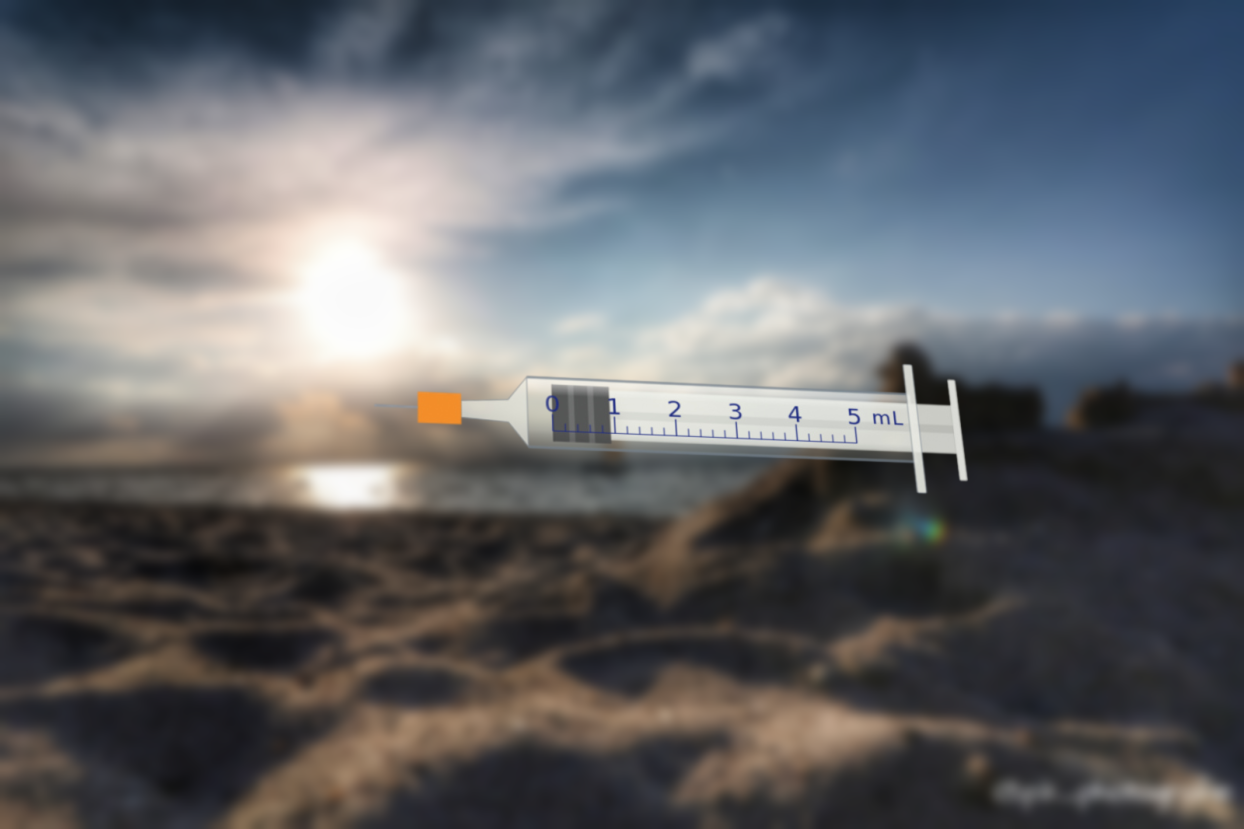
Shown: 0 mL
